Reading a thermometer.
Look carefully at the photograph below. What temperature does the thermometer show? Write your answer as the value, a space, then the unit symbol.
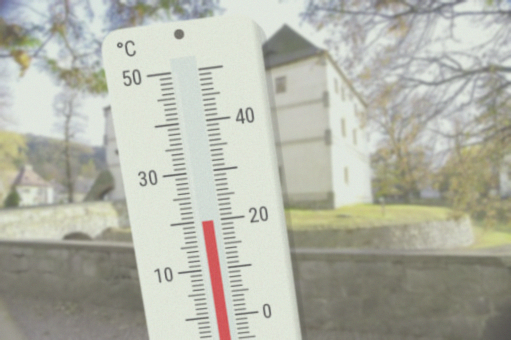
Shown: 20 °C
